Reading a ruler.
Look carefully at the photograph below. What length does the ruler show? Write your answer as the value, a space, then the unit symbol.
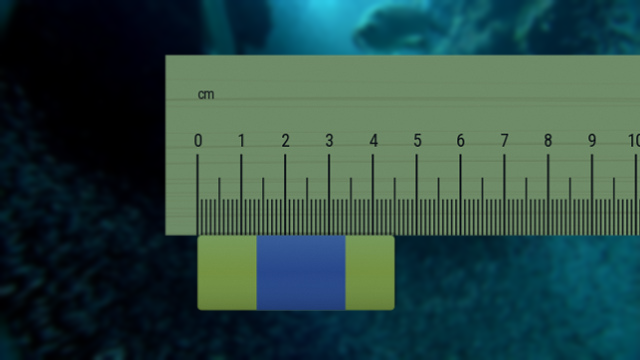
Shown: 4.5 cm
